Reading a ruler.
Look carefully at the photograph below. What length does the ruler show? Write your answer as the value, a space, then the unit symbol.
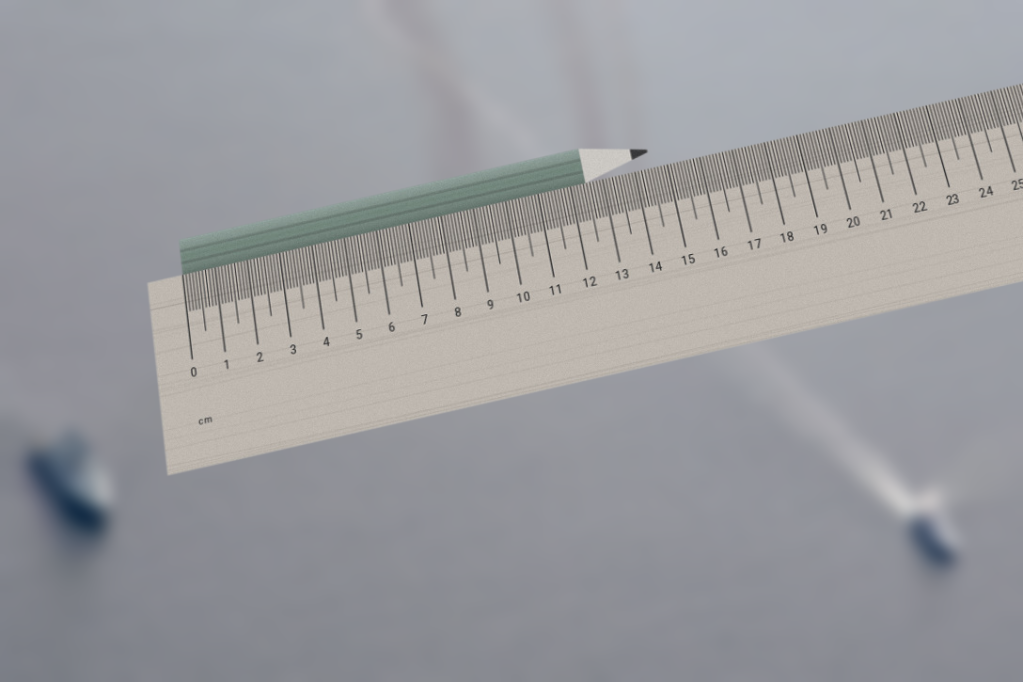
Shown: 14.5 cm
